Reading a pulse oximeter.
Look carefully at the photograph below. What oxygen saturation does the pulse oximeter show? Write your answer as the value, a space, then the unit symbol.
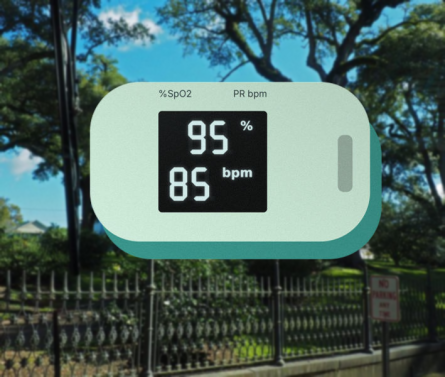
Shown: 95 %
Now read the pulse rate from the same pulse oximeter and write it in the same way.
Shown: 85 bpm
